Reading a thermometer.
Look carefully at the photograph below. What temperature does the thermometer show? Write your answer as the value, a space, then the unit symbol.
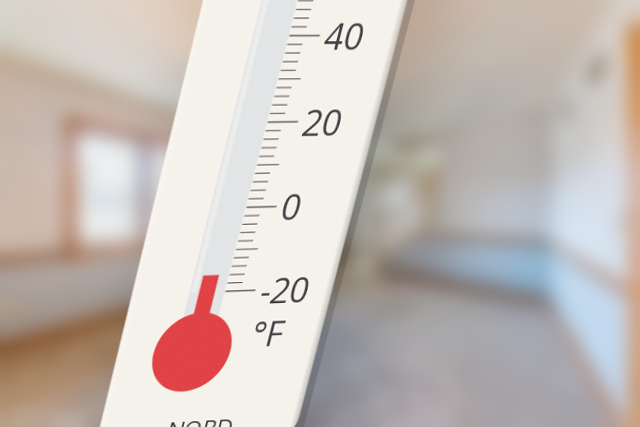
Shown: -16 °F
